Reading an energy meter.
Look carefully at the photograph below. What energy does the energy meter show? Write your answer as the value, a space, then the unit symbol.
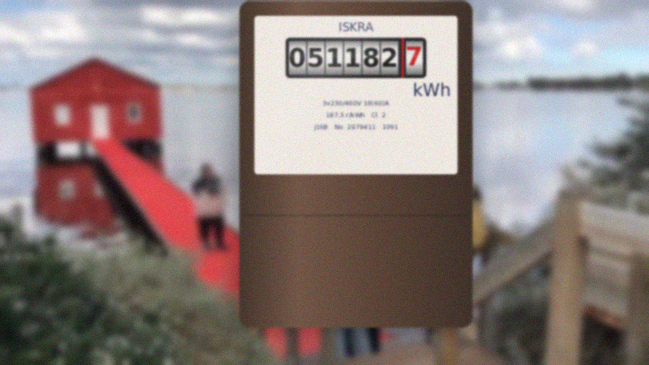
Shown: 51182.7 kWh
